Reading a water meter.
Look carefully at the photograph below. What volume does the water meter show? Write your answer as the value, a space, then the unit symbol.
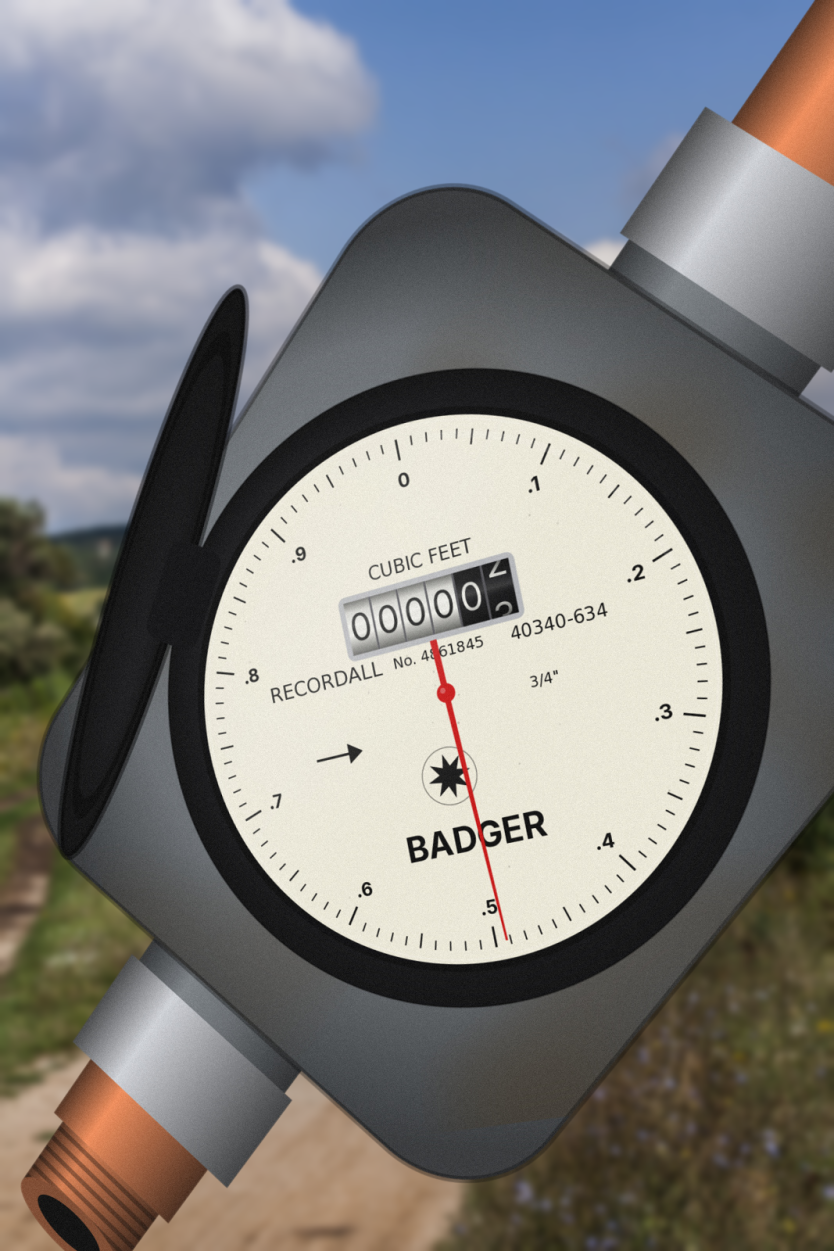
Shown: 2.49 ft³
